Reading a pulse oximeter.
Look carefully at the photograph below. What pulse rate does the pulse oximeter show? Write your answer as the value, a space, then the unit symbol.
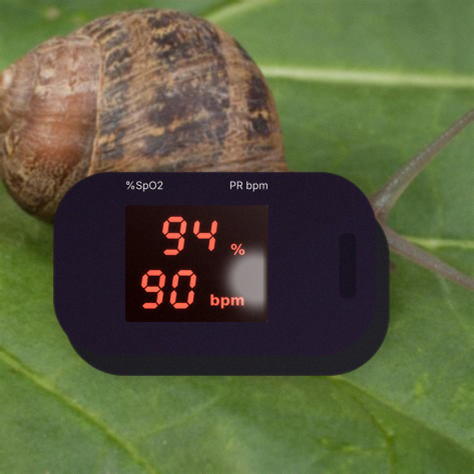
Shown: 90 bpm
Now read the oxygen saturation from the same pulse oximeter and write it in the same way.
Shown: 94 %
